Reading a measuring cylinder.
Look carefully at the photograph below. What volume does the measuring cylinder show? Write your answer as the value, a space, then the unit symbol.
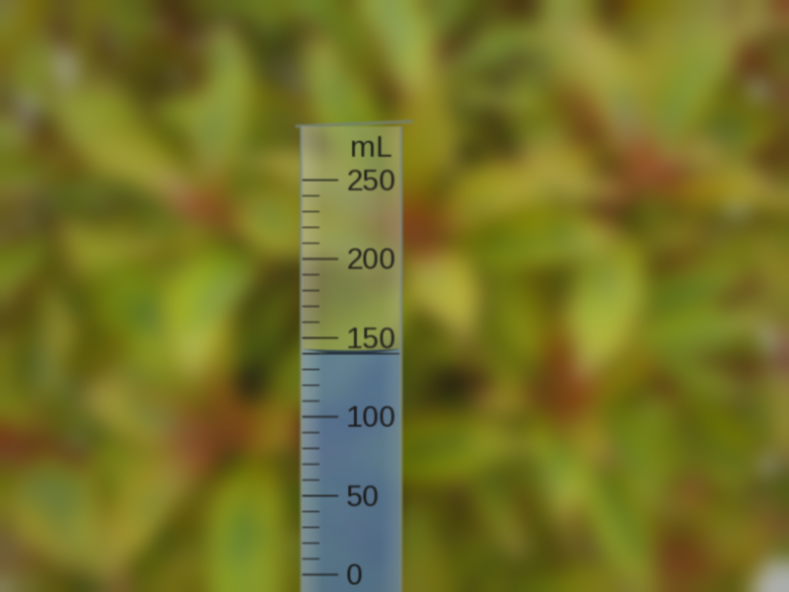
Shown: 140 mL
